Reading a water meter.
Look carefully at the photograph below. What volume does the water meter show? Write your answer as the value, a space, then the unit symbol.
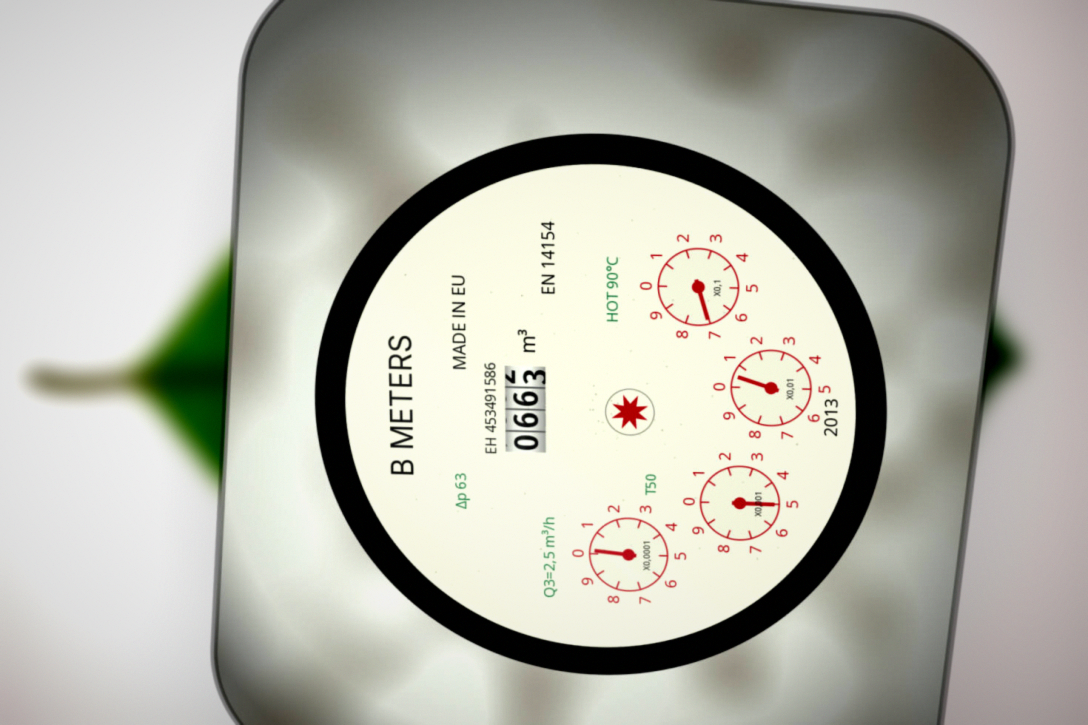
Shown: 662.7050 m³
